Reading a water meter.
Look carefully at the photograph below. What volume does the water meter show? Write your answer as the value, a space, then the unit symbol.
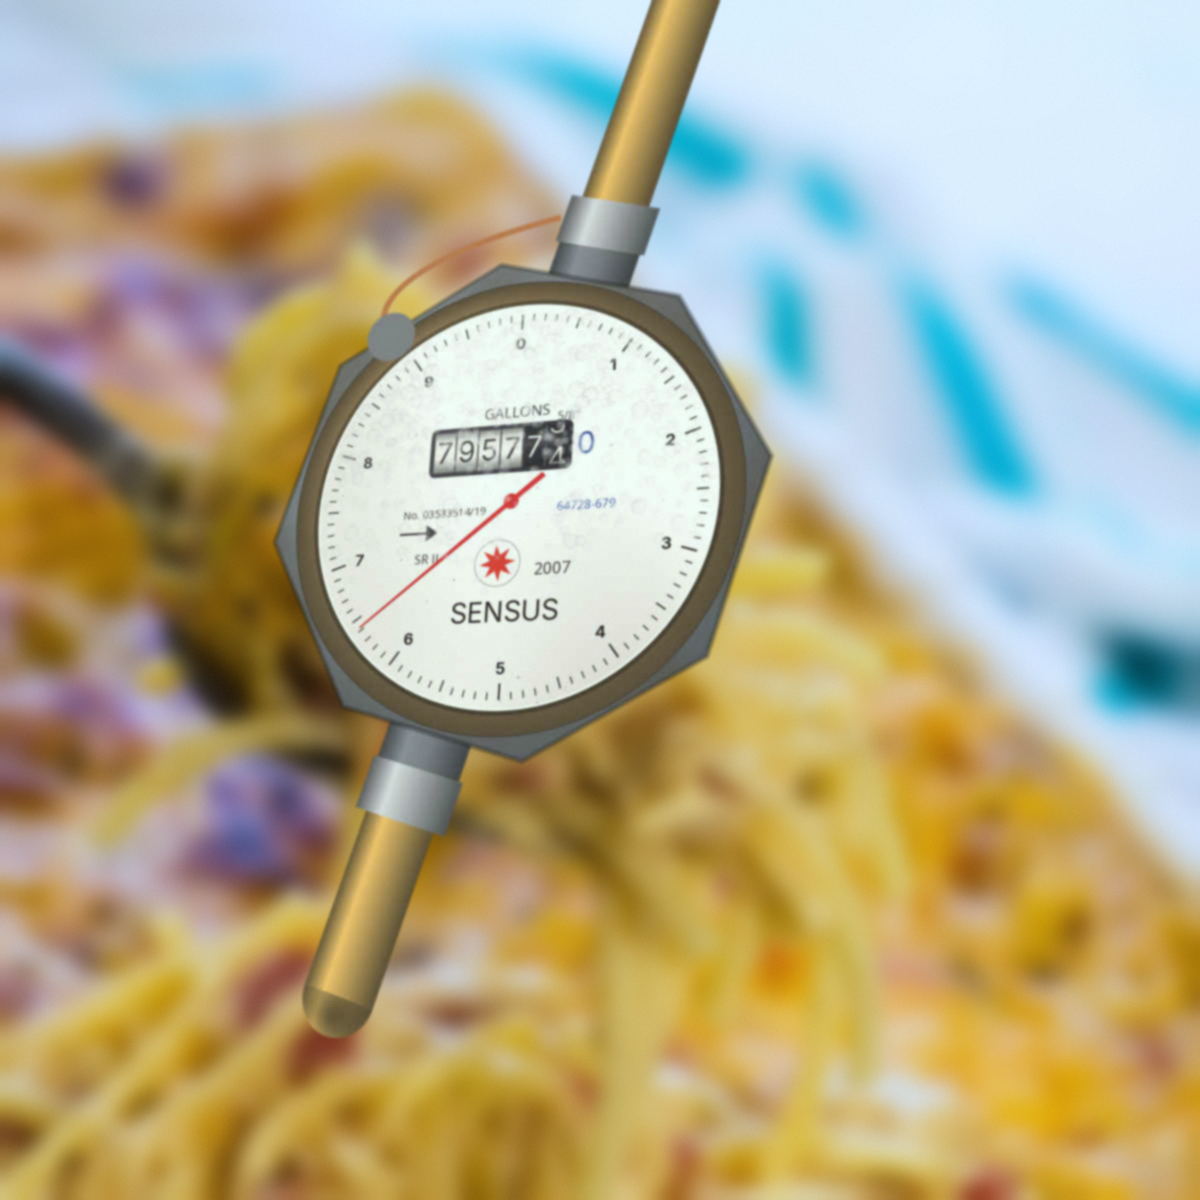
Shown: 7957736.4 gal
